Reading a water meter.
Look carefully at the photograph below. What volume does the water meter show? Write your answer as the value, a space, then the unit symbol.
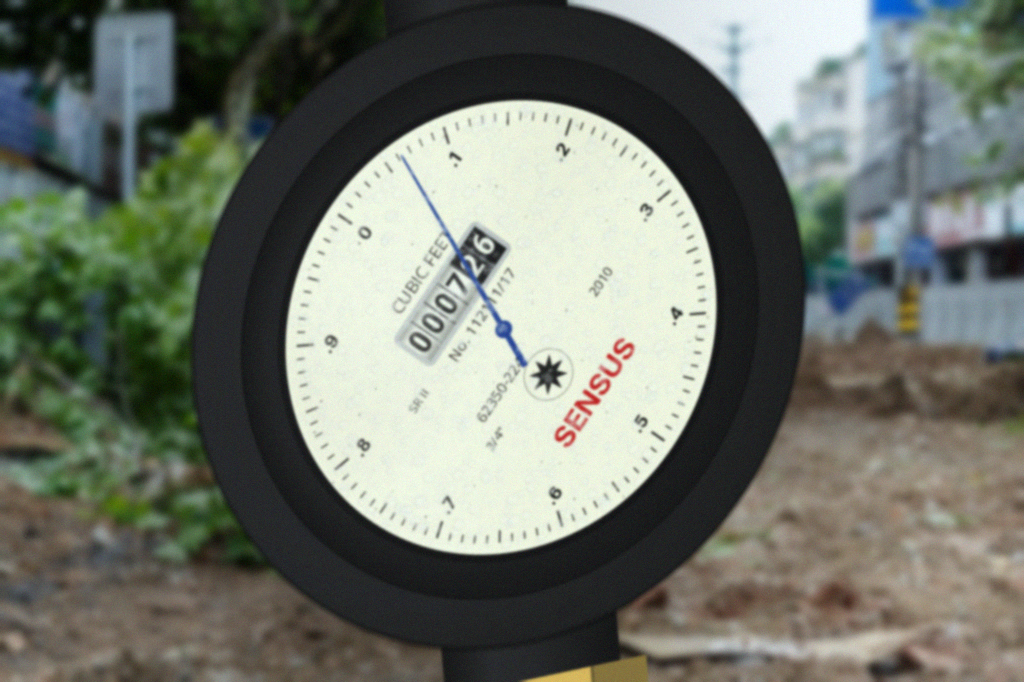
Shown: 726.06 ft³
